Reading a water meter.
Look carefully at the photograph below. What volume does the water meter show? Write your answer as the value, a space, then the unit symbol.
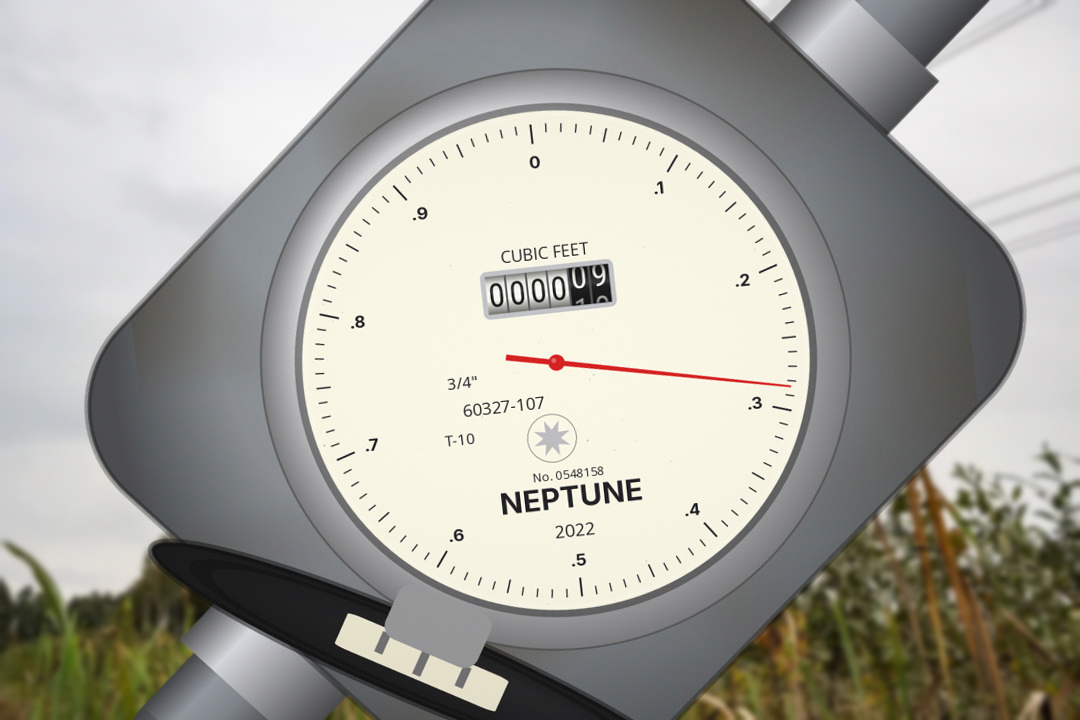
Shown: 9.28 ft³
